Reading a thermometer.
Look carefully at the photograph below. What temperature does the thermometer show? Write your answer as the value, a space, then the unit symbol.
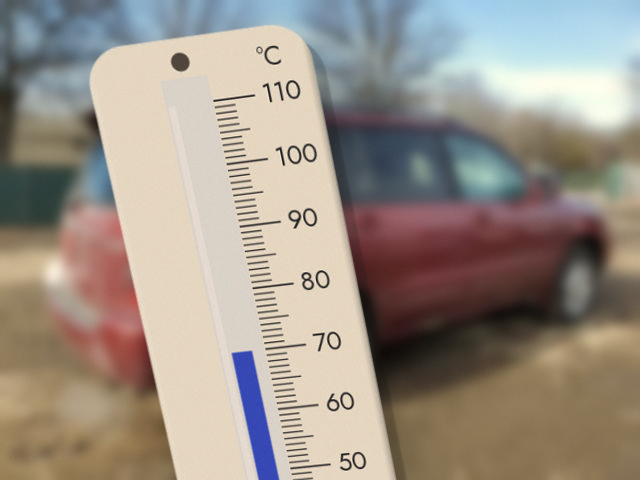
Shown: 70 °C
